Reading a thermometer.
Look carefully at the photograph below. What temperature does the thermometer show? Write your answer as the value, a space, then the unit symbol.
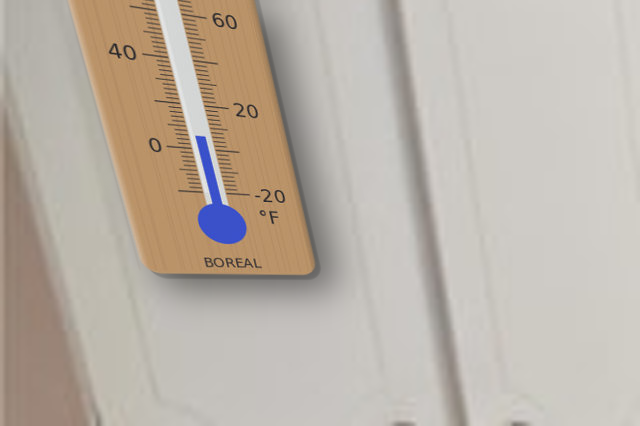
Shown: 6 °F
